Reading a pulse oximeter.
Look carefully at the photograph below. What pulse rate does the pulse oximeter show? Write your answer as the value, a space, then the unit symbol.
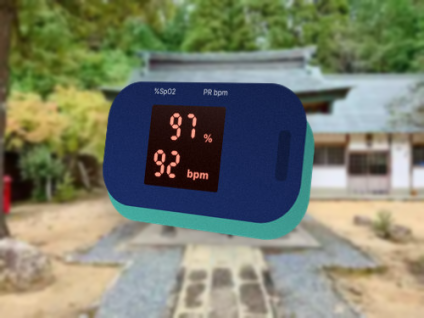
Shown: 92 bpm
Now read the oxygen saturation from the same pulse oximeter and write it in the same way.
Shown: 97 %
